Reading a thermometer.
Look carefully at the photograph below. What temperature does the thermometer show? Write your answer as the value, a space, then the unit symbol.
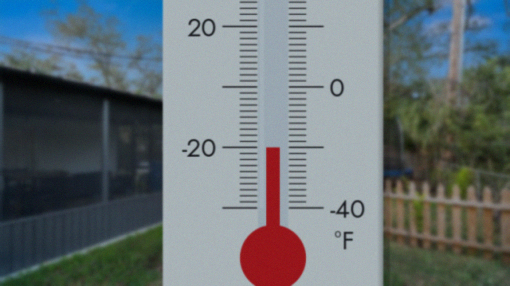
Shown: -20 °F
